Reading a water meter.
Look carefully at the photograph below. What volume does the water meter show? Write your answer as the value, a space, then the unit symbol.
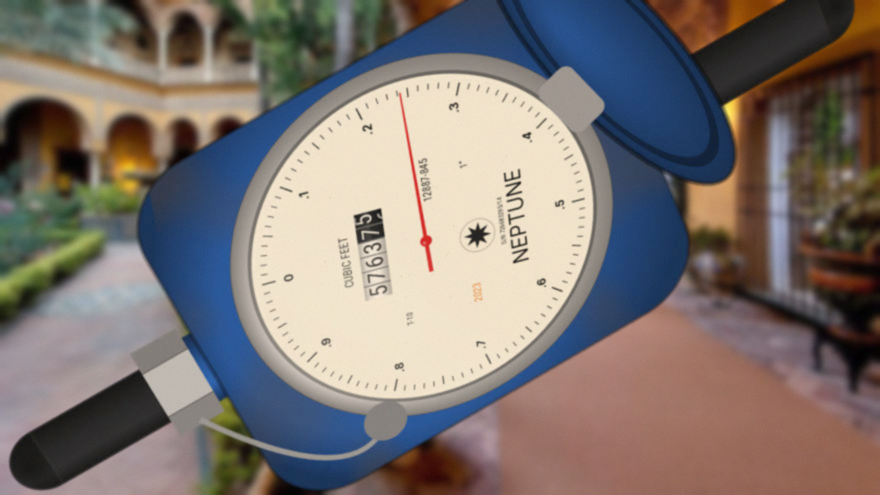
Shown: 576375.24 ft³
